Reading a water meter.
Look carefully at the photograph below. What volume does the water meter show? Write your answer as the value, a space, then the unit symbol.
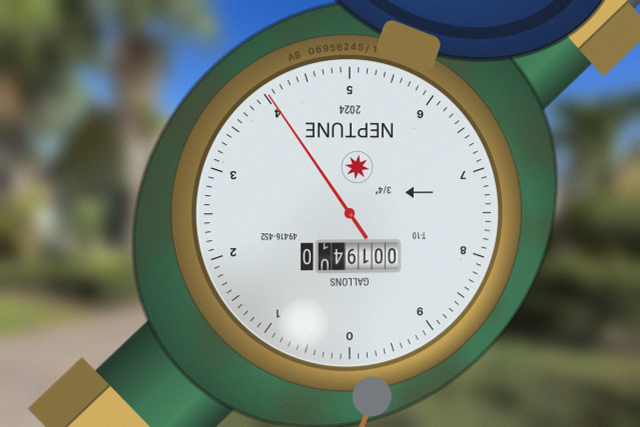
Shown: 19404.0 gal
